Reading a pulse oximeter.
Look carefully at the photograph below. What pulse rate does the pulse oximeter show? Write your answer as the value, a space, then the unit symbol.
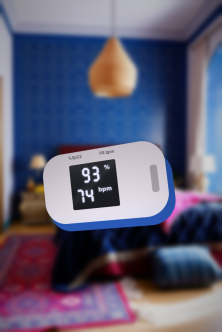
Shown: 74 bpm
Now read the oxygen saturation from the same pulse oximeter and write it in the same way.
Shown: 93 %
